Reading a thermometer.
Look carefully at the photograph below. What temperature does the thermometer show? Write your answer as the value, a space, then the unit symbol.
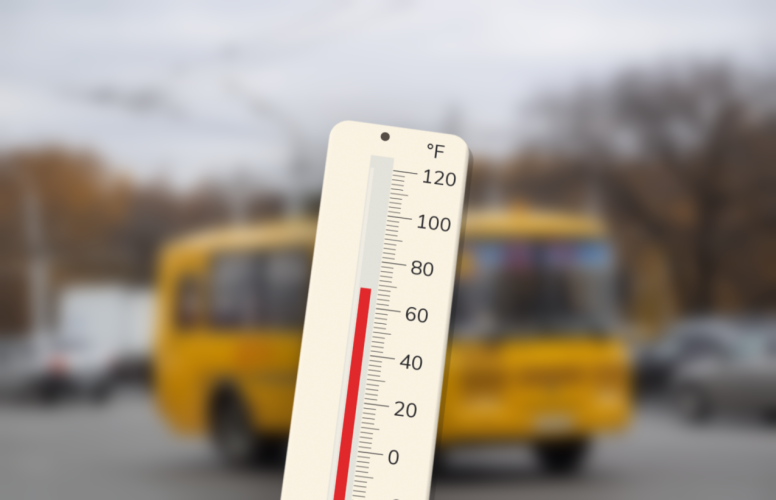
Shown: 68 °F
